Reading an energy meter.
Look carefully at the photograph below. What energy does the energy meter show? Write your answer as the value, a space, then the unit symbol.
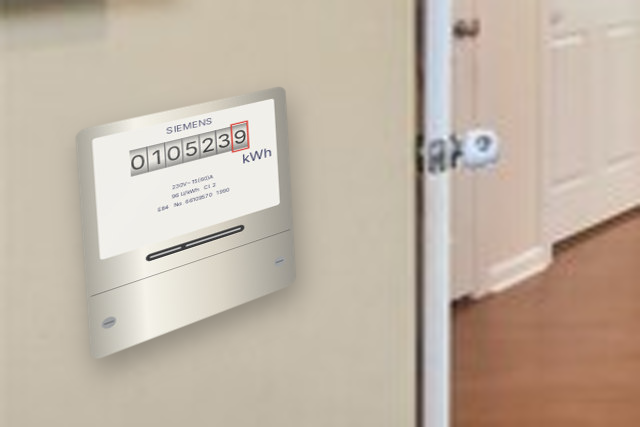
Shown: 10523.9 kWh
